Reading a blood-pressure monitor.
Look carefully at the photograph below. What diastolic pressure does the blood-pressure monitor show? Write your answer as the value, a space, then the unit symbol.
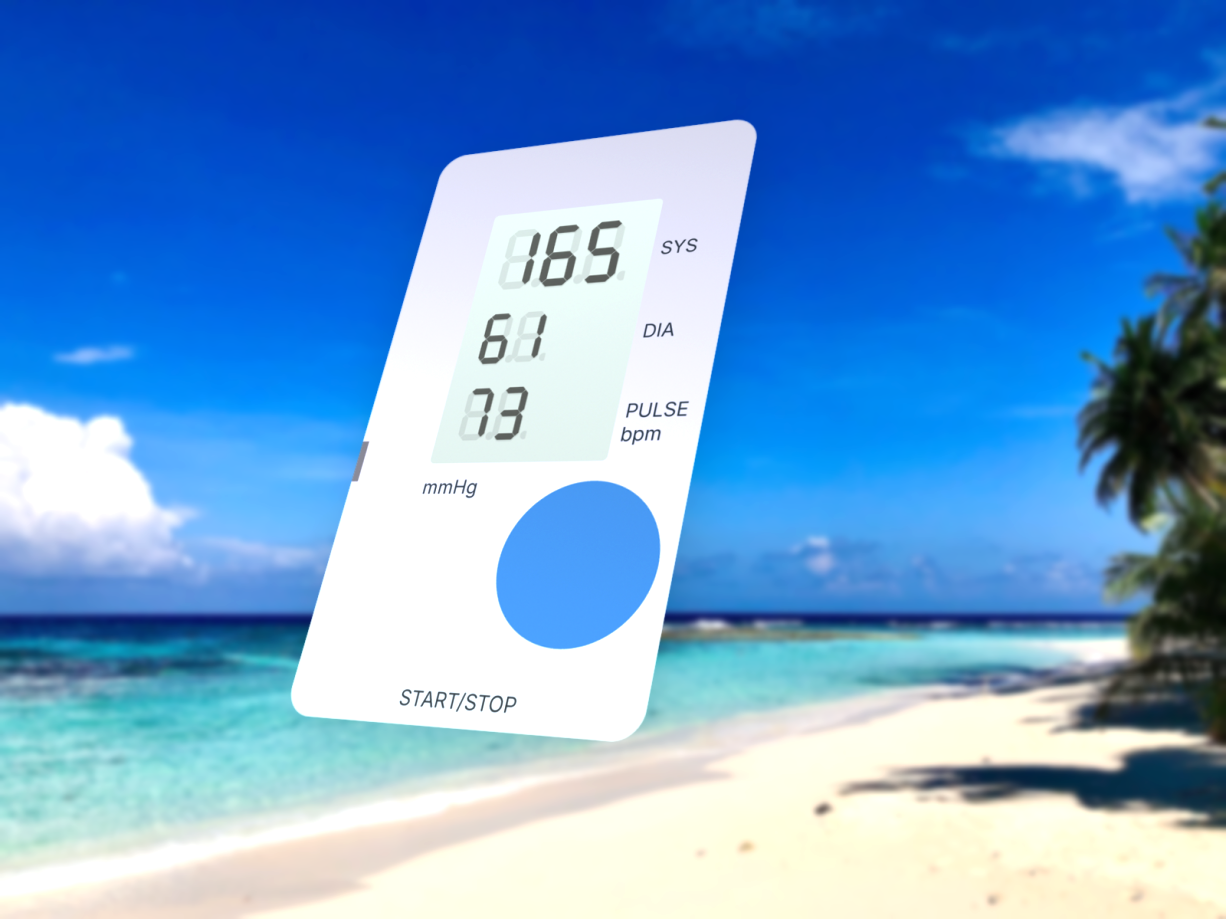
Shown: 61 mmHg
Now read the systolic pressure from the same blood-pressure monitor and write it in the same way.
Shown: 165 mmHg
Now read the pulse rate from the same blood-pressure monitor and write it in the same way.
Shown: 73 bpm
